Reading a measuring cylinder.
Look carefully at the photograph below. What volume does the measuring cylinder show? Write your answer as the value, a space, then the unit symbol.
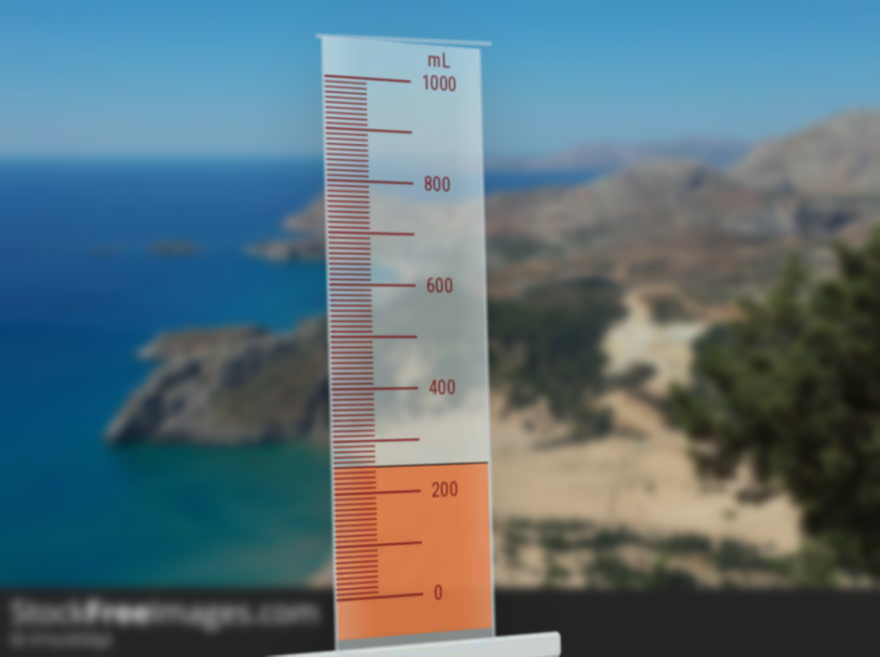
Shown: 250 mL
